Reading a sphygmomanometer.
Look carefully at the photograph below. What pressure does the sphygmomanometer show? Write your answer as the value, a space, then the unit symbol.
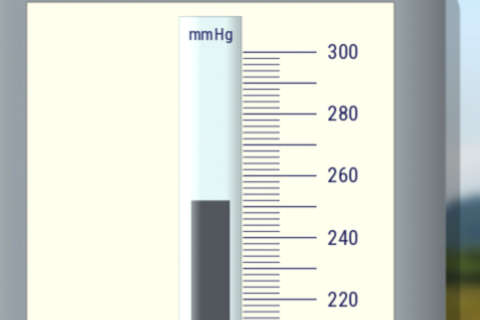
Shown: 252 mmHg
